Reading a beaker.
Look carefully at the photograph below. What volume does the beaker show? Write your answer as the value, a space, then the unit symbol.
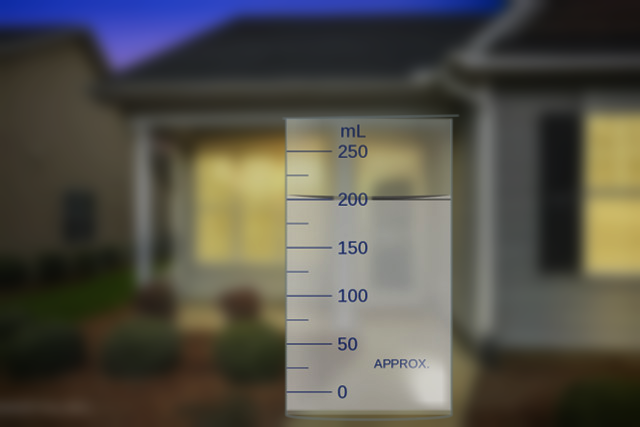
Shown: 200 mL
